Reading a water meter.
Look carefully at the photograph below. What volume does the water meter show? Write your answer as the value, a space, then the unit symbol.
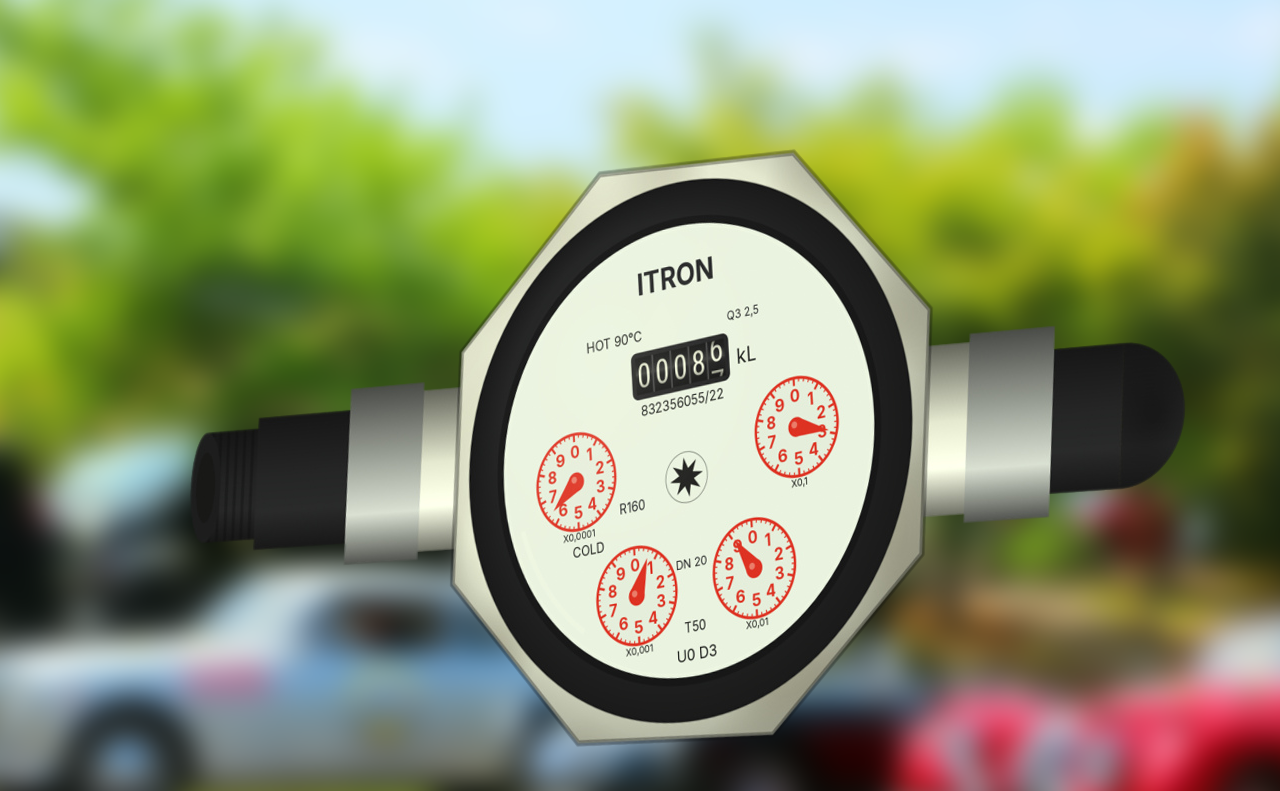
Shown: 86.2906 kL
